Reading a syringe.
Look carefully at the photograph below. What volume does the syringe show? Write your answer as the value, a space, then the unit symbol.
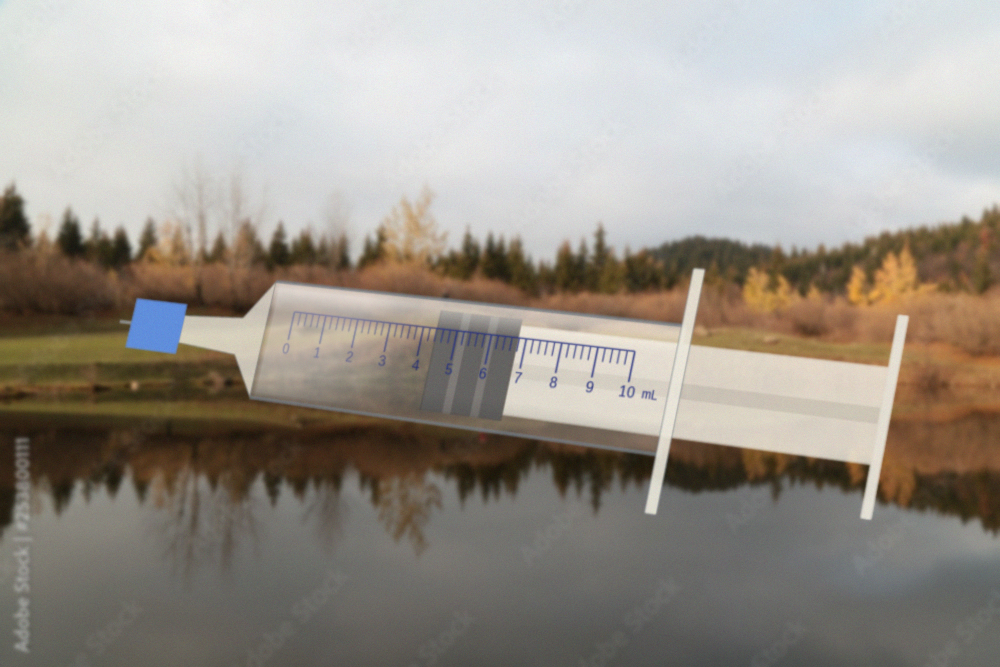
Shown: 4.4 mL
